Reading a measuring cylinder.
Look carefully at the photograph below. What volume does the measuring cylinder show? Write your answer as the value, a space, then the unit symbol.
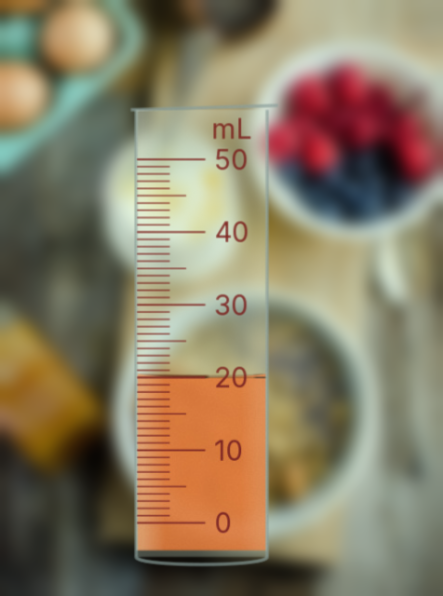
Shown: 20 mL
